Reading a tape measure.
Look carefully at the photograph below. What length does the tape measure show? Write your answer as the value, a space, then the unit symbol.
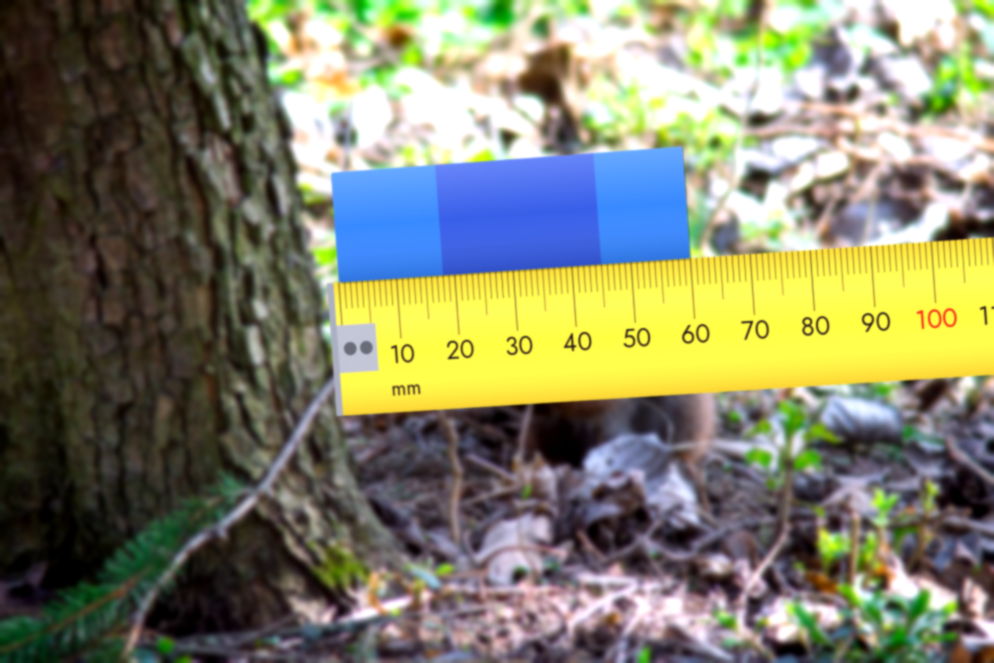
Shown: 60 mm
